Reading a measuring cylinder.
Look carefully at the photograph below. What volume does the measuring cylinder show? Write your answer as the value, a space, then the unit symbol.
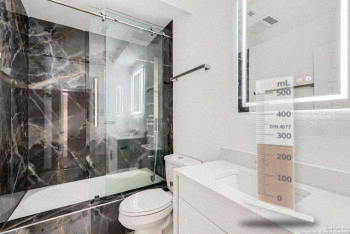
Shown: 250 mL
